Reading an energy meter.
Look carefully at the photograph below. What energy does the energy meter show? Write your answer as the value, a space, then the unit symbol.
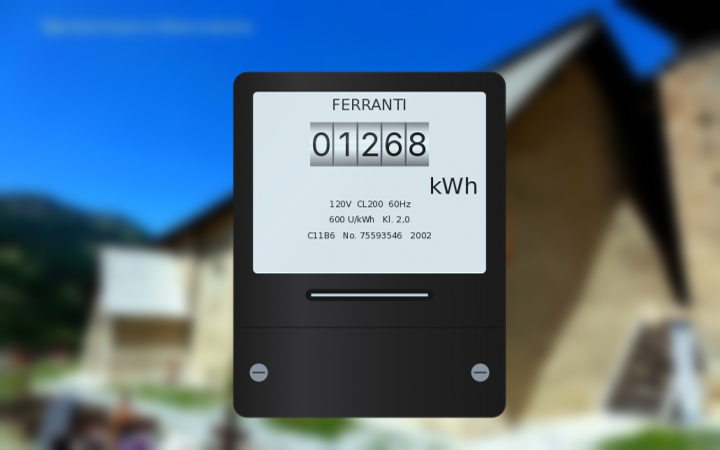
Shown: 1268 kWh
